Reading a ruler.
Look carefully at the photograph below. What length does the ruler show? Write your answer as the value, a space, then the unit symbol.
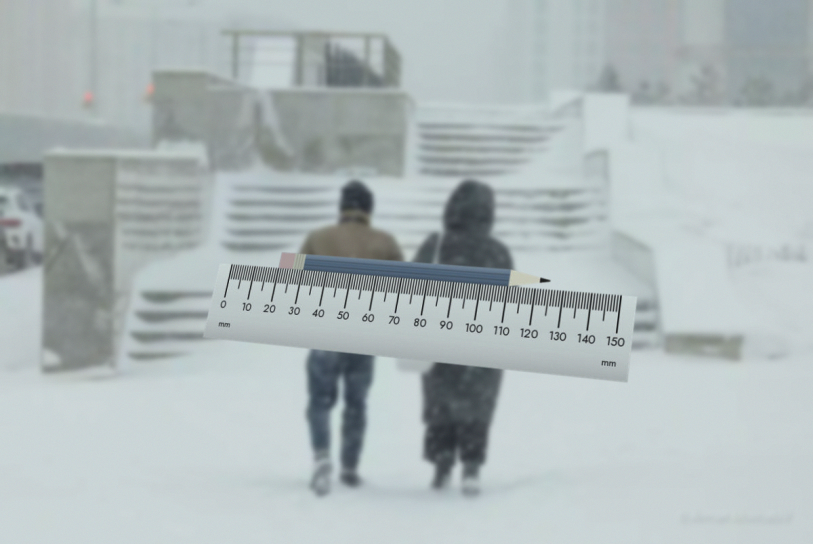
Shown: 105 mm
